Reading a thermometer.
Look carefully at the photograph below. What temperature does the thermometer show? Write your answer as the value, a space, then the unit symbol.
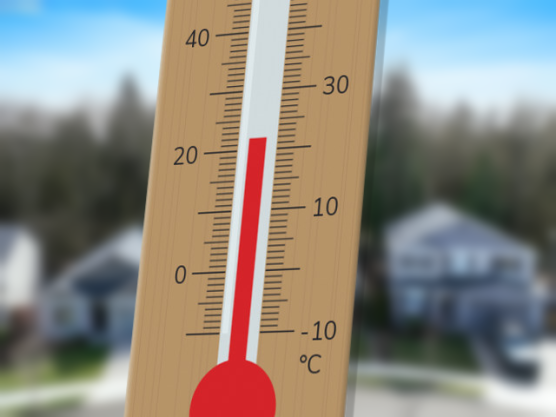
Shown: 22 °C
